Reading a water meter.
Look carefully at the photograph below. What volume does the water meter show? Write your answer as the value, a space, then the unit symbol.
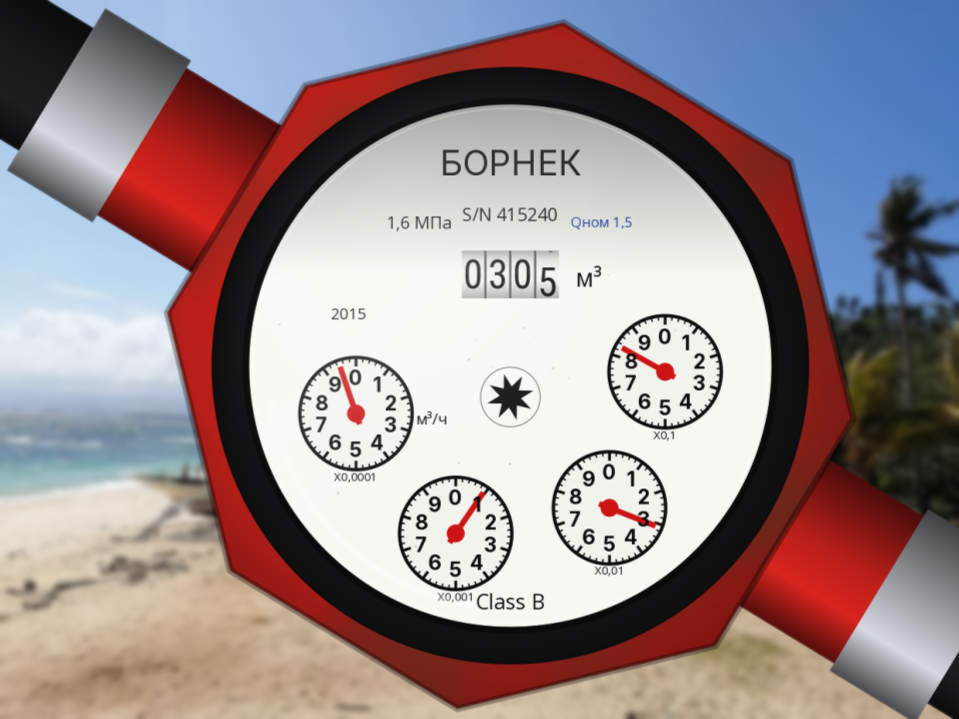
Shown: 304.8309 m³
